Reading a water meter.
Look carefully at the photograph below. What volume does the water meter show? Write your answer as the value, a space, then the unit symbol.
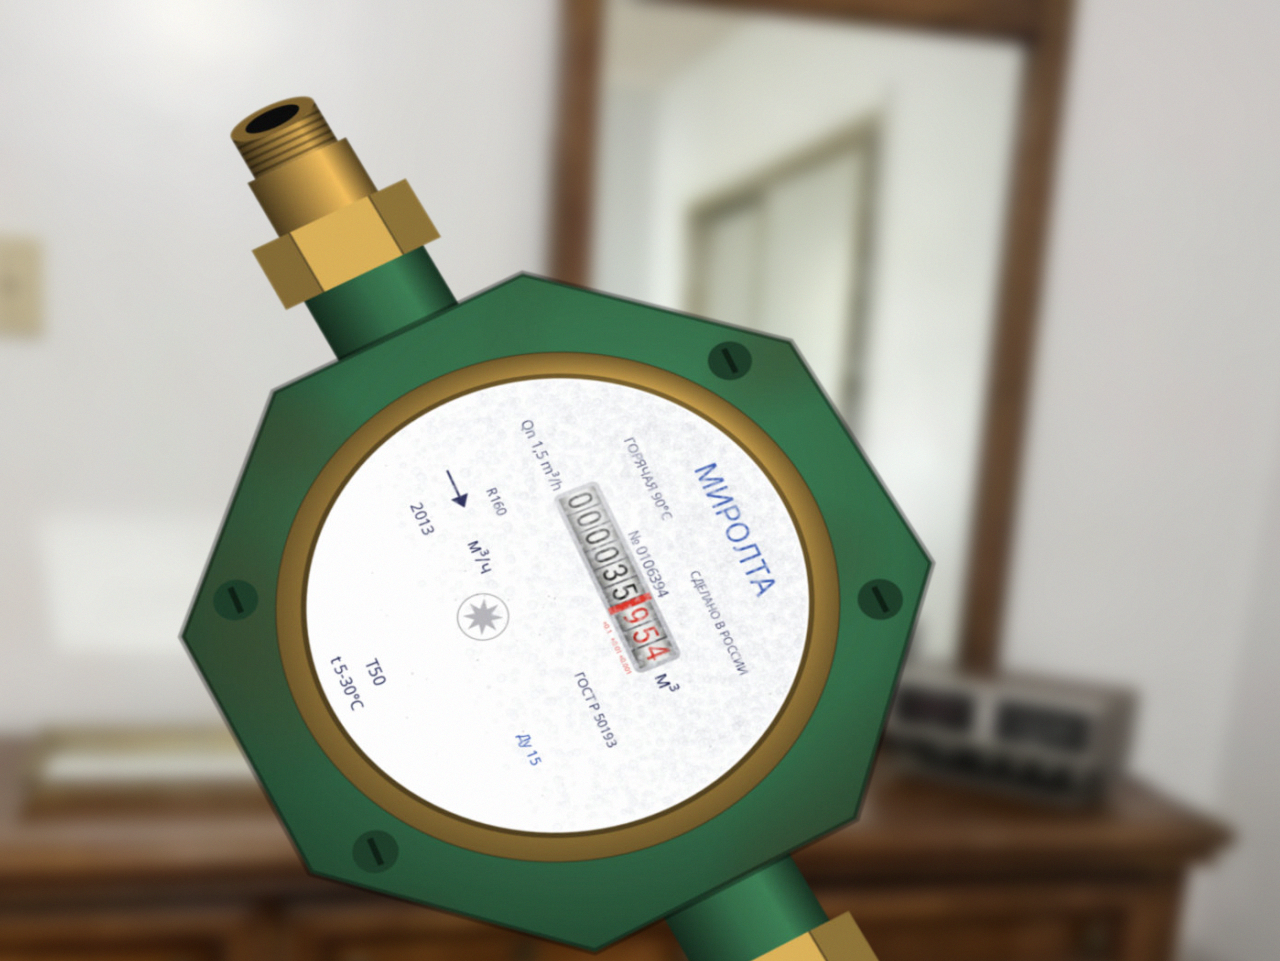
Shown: 35.954 m³
